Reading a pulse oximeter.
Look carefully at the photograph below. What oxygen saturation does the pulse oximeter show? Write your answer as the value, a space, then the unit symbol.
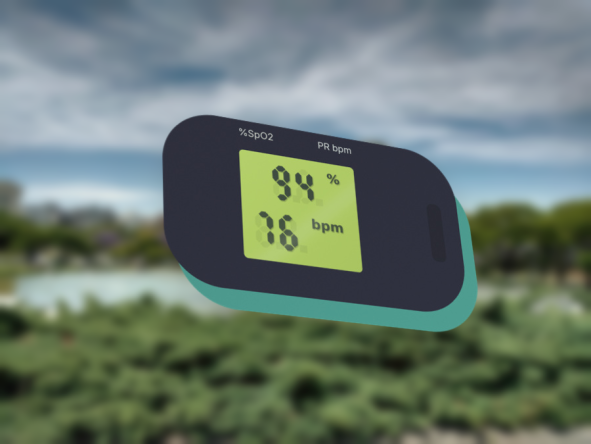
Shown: 94 %
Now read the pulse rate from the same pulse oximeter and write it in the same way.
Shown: 76 bpm
